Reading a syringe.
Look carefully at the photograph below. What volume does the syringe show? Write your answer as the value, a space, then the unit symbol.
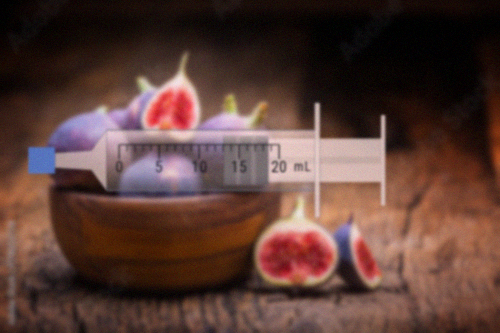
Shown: 13 mL
